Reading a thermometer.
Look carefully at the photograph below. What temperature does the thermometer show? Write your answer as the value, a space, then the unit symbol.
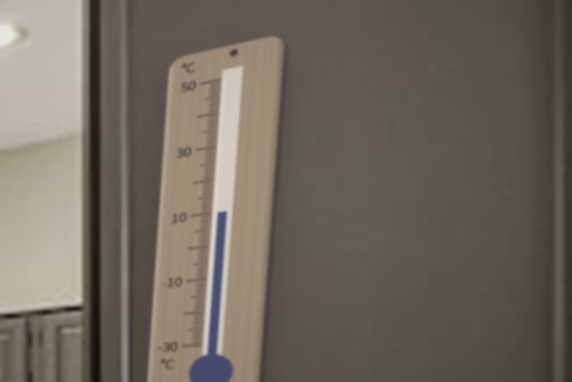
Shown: 10 °C
